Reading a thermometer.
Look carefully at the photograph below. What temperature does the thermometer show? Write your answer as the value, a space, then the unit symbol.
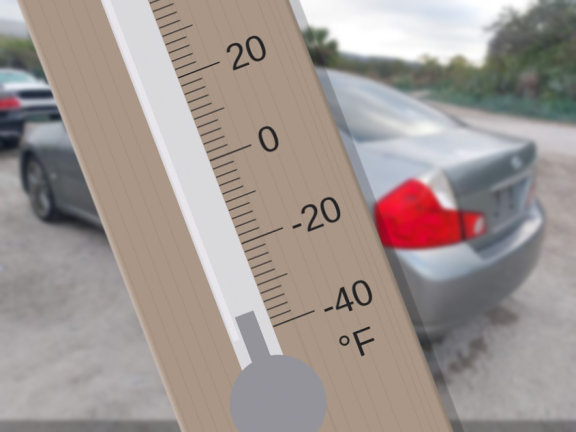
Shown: -35 °F
